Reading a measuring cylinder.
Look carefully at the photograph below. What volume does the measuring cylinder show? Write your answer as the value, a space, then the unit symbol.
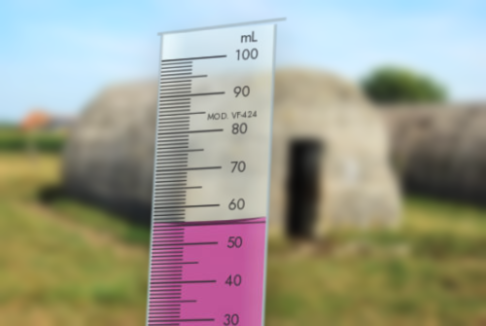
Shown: 55 mL
